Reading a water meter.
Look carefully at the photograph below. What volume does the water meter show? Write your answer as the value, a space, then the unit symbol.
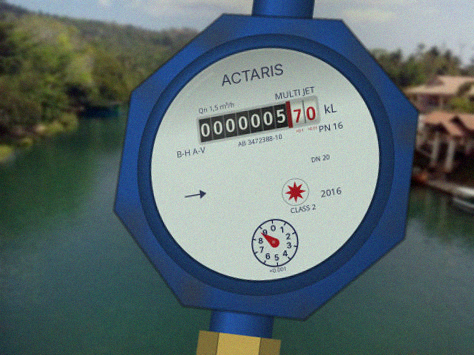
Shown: 5.698 kL
